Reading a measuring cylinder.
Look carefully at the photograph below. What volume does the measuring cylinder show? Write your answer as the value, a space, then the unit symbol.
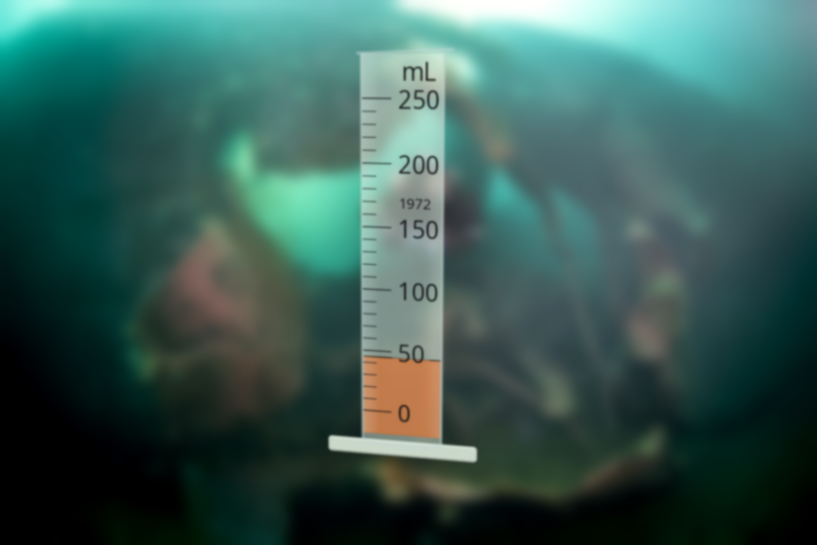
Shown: 45 mL
